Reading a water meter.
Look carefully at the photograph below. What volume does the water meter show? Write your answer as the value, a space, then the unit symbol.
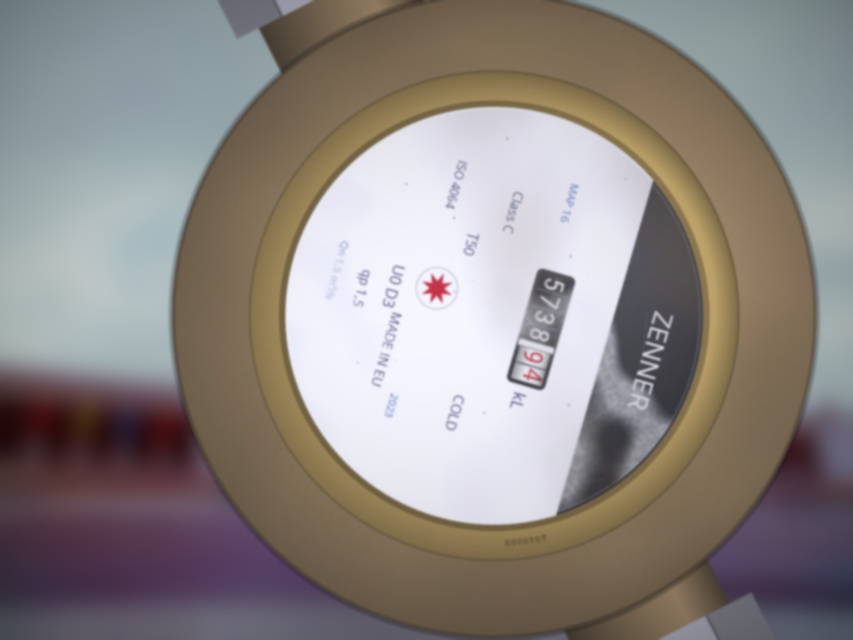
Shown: 5738.94 kL
